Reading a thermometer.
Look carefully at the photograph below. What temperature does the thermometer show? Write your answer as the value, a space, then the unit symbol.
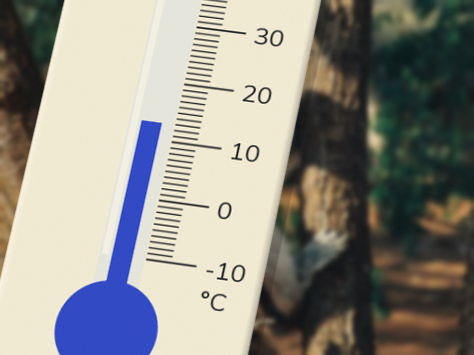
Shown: 13 °C
